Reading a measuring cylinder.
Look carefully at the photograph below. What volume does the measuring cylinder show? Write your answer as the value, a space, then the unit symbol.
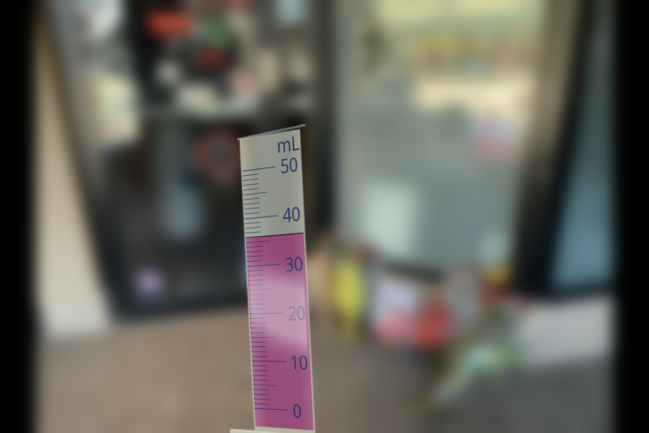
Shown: 36 mL
